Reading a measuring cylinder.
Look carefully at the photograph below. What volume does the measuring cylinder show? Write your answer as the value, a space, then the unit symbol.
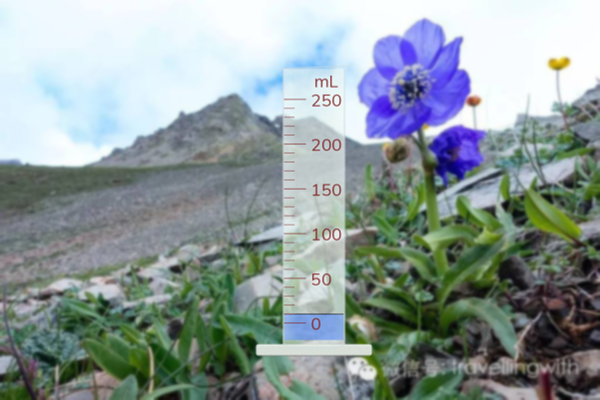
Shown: 10 mL
